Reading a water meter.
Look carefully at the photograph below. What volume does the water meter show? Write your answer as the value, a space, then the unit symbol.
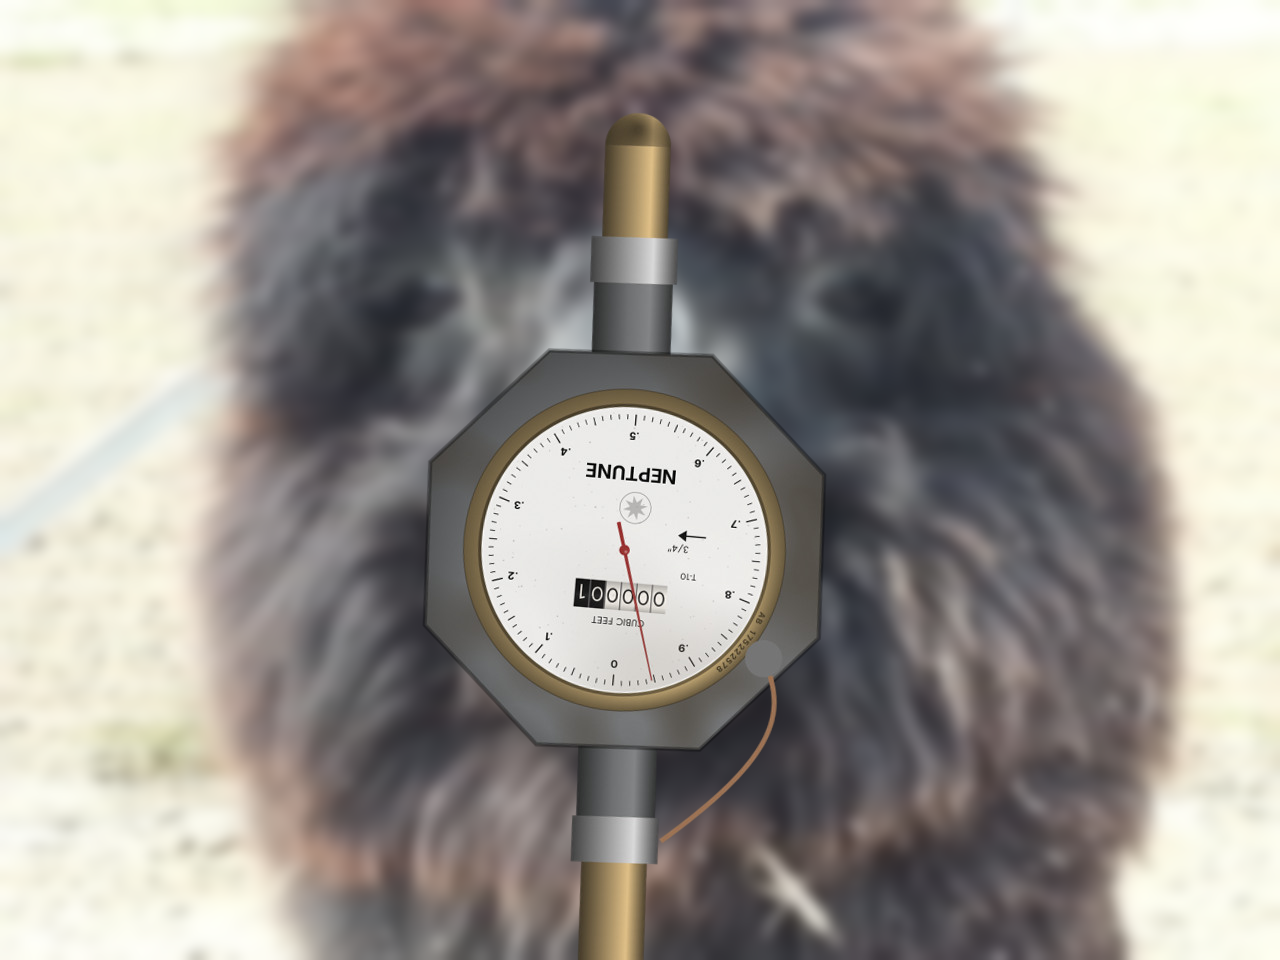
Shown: 0.95 ft³
